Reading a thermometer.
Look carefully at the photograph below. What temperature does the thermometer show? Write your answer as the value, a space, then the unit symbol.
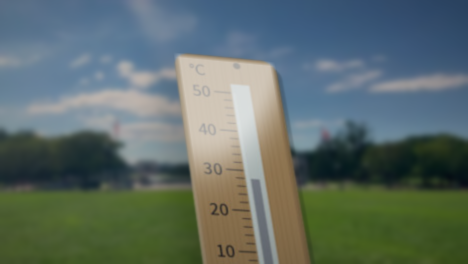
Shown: 28 °C
